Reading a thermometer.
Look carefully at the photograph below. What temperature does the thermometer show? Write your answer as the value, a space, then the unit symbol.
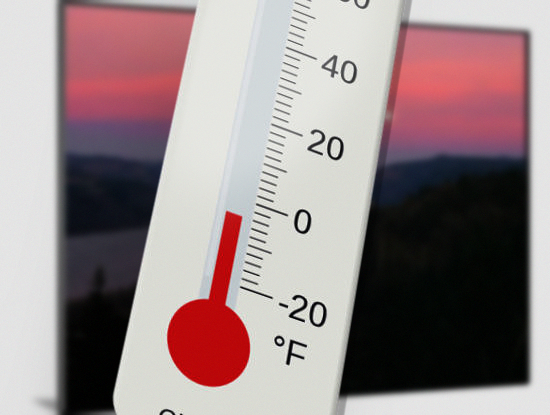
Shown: -4 °F
